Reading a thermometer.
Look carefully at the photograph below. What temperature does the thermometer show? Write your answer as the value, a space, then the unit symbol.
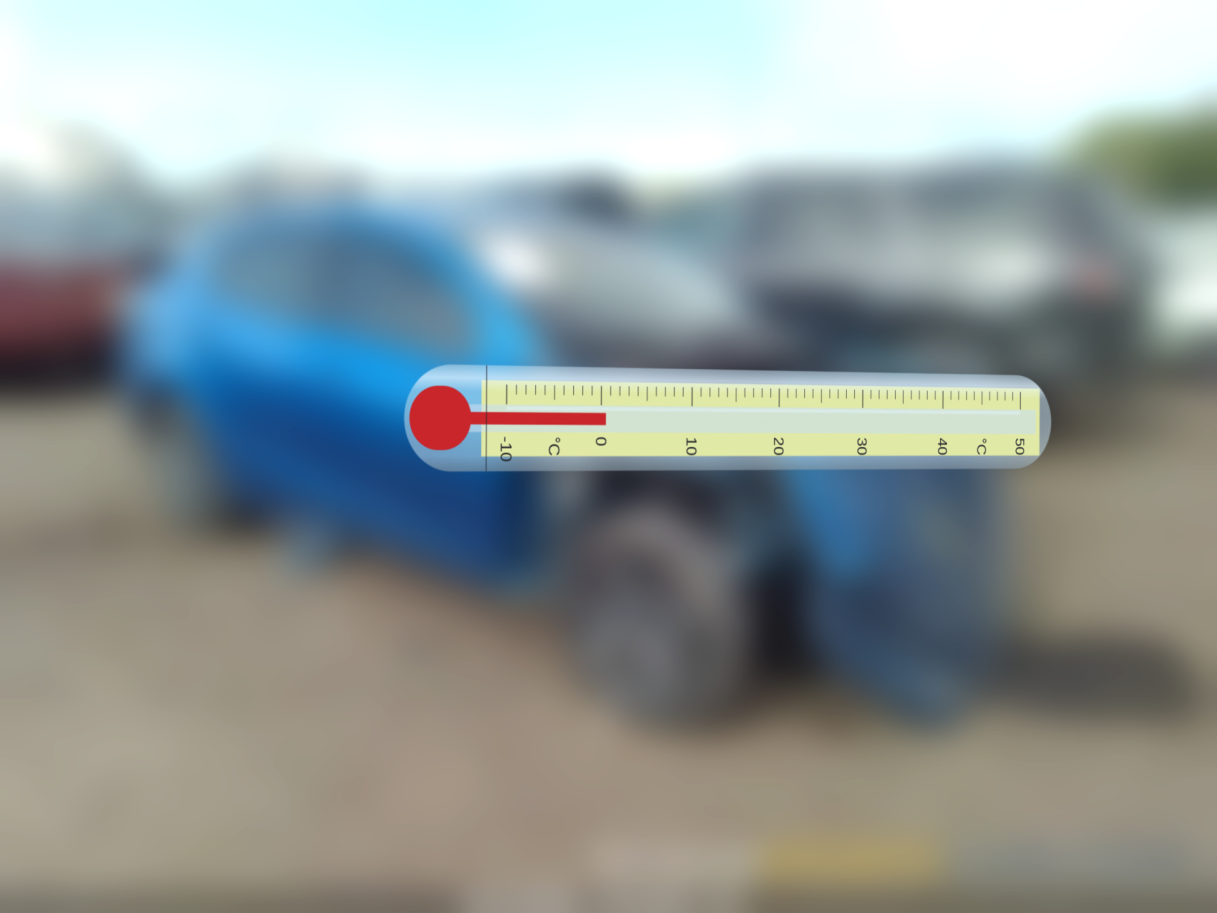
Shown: 0.5 °C
